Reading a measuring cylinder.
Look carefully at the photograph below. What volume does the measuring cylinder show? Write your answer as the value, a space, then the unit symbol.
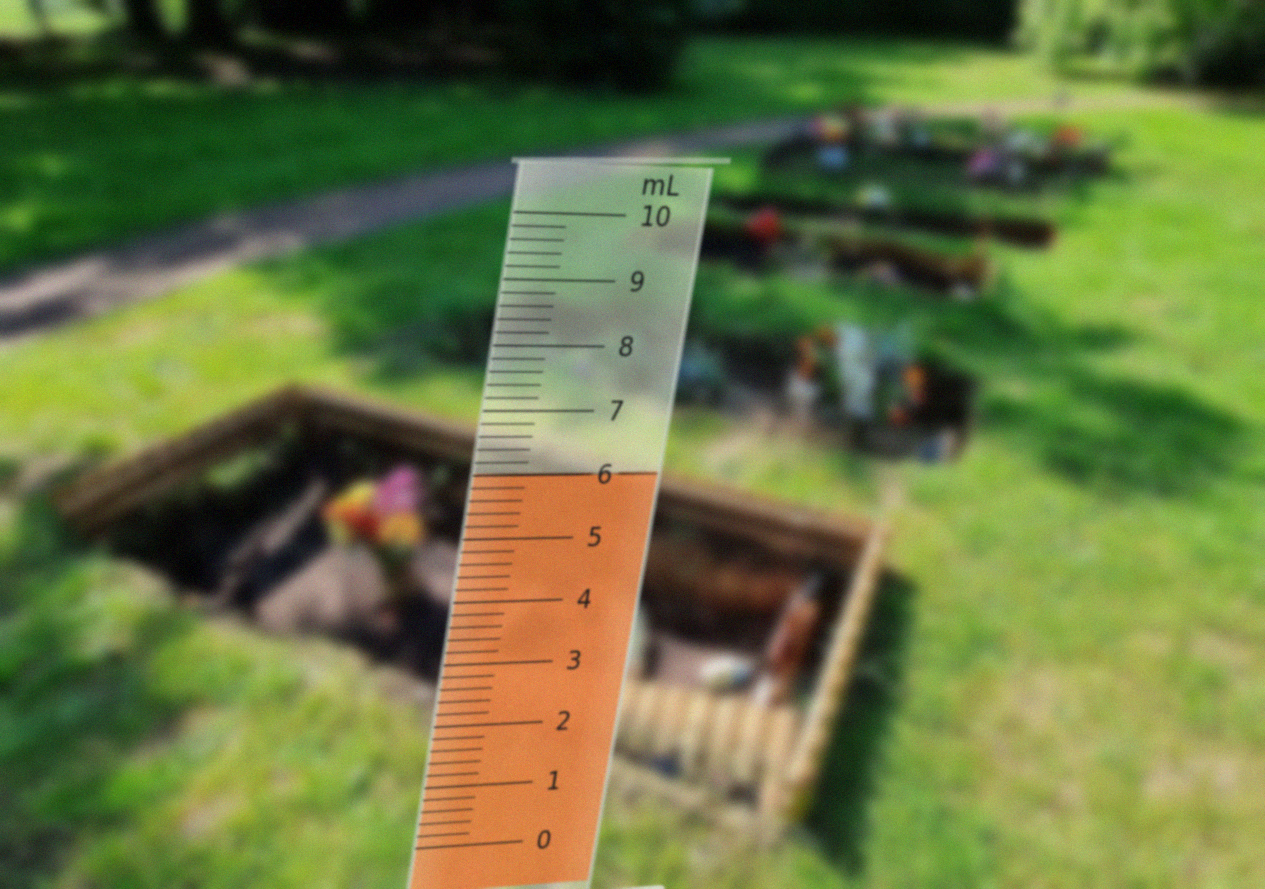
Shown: 6 mL
